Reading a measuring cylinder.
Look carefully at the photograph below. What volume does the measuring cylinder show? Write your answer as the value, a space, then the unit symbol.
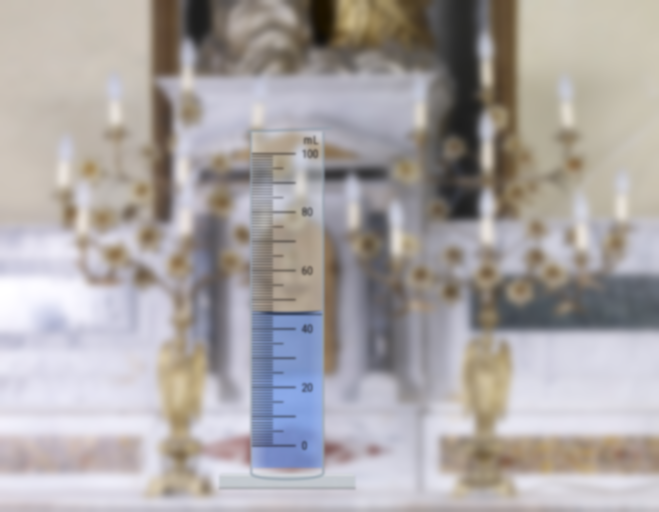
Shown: 45 mL
